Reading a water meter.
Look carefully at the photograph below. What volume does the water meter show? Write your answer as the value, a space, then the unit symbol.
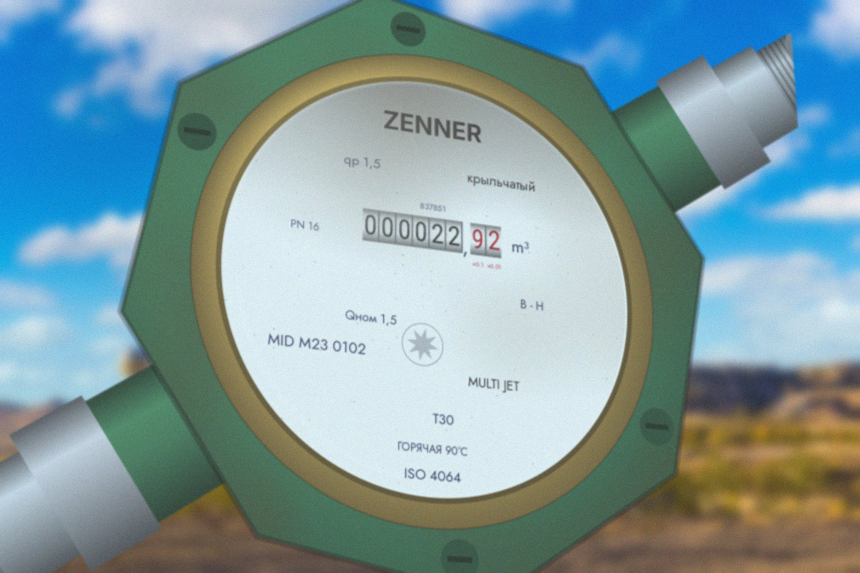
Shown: 22.92 m³
